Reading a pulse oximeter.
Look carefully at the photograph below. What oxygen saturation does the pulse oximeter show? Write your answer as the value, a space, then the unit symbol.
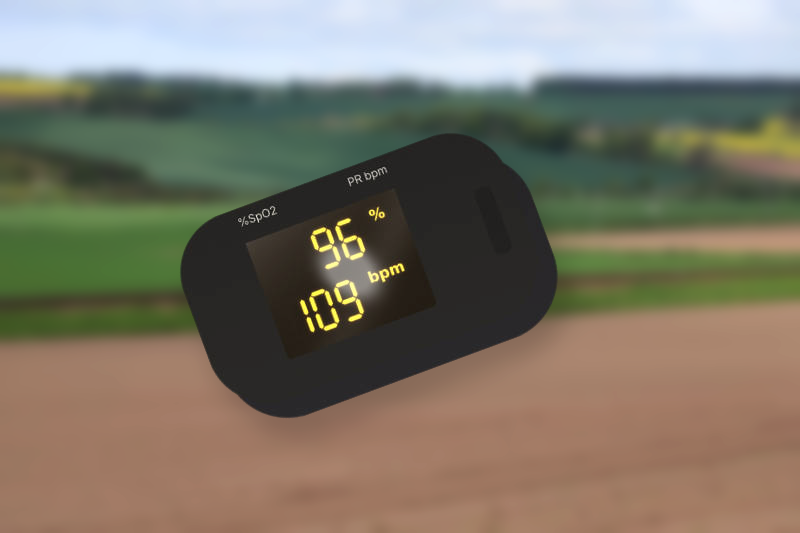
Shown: 96 %
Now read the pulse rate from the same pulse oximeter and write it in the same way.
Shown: 109 bpm
